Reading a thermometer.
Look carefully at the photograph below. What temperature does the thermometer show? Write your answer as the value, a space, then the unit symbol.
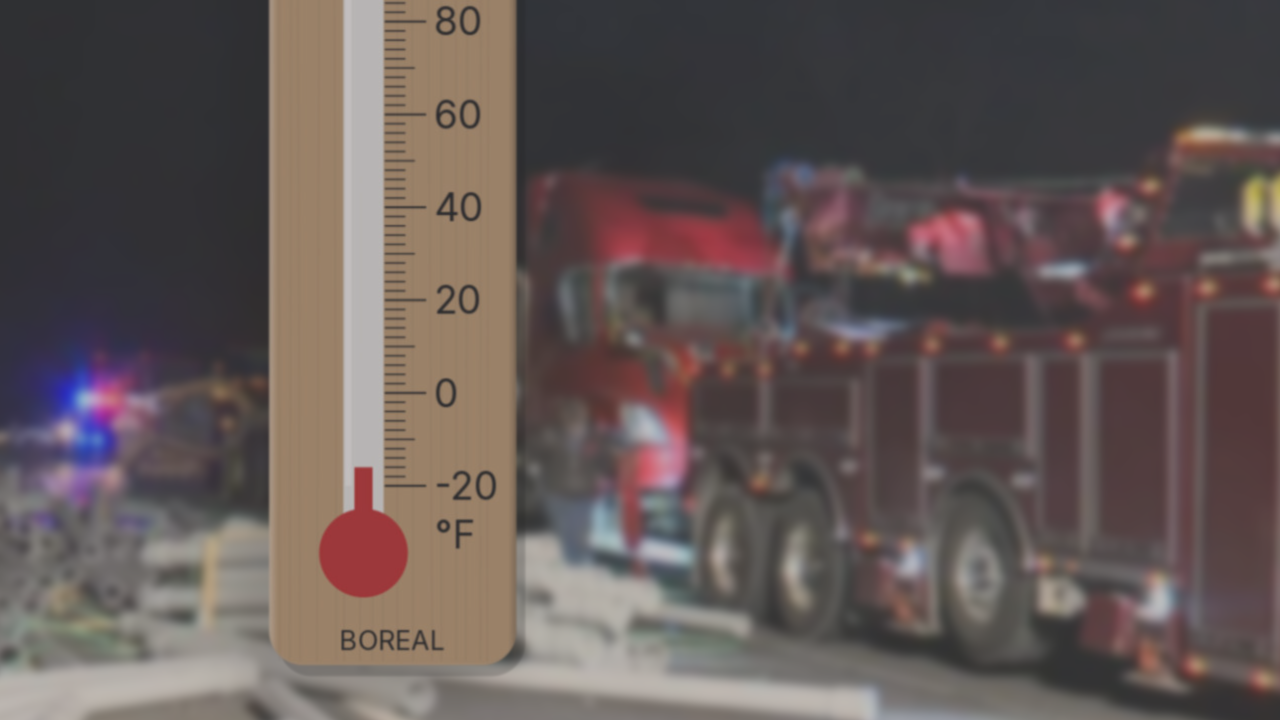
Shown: -16 °F
